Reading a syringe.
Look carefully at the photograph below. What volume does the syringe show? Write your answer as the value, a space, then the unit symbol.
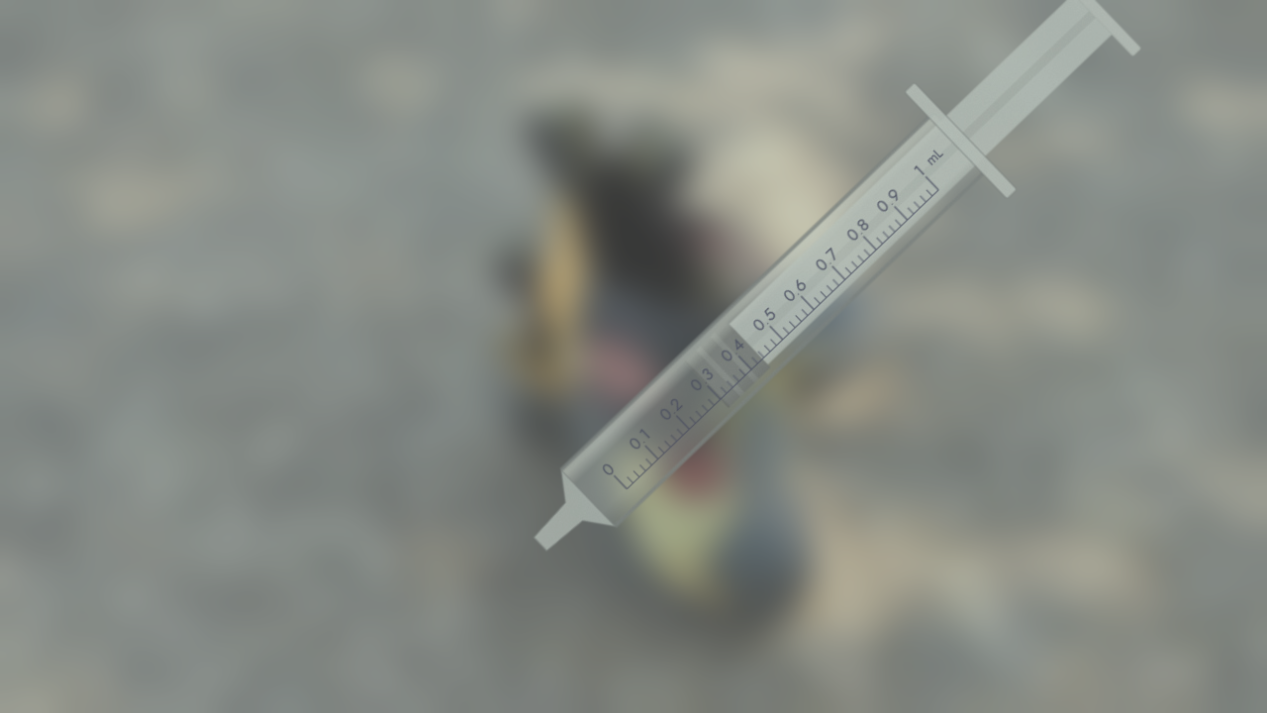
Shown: 0.3 mL
